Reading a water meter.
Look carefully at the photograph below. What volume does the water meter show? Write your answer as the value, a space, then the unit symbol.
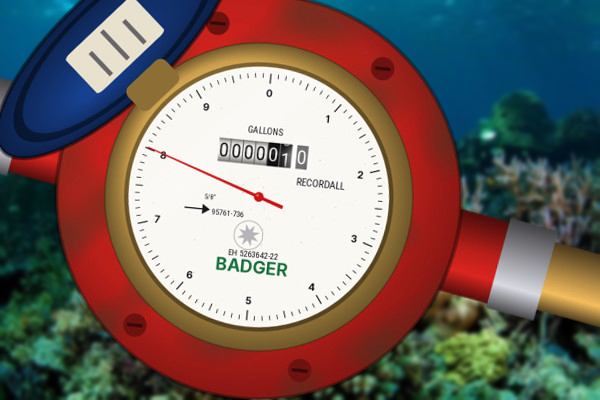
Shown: 8.0 gal
